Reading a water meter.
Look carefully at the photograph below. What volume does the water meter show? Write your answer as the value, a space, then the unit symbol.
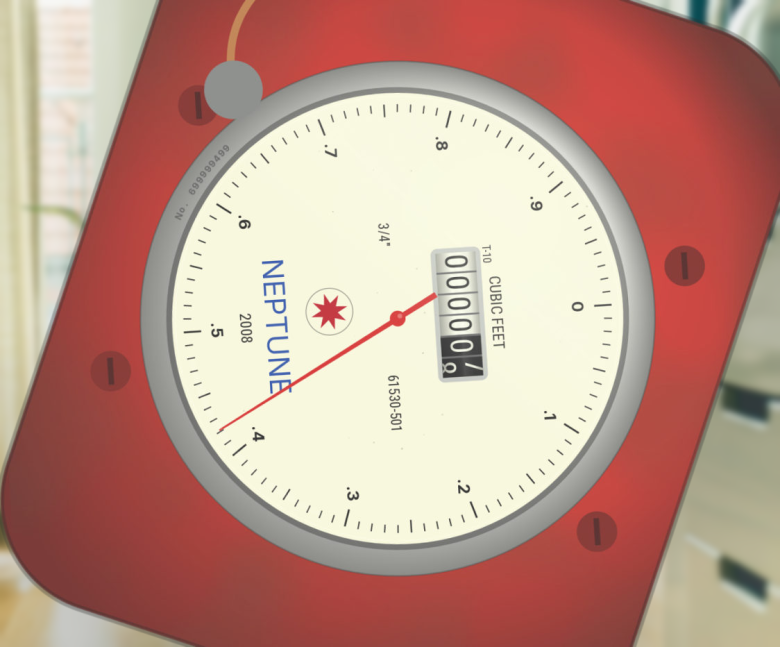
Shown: 7.42 ft³
